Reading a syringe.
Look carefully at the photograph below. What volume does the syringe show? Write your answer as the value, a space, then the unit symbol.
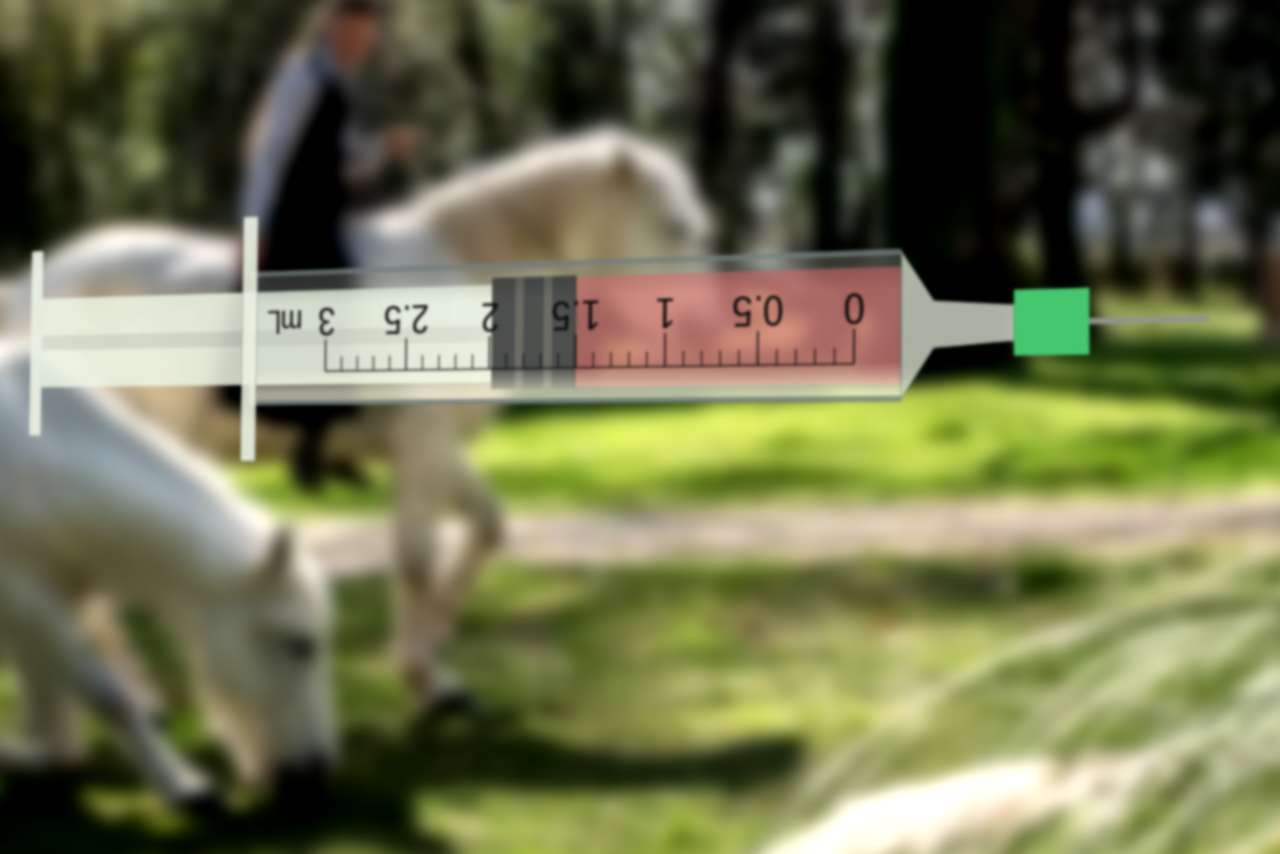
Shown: 1.5 mL
